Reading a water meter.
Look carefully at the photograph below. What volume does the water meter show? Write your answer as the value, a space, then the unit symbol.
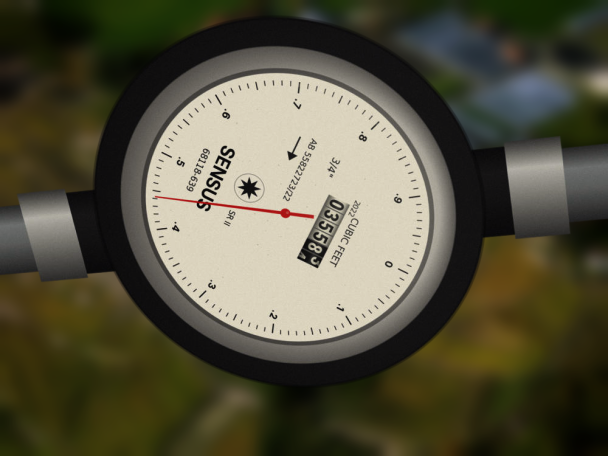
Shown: 35583.44 ft³
